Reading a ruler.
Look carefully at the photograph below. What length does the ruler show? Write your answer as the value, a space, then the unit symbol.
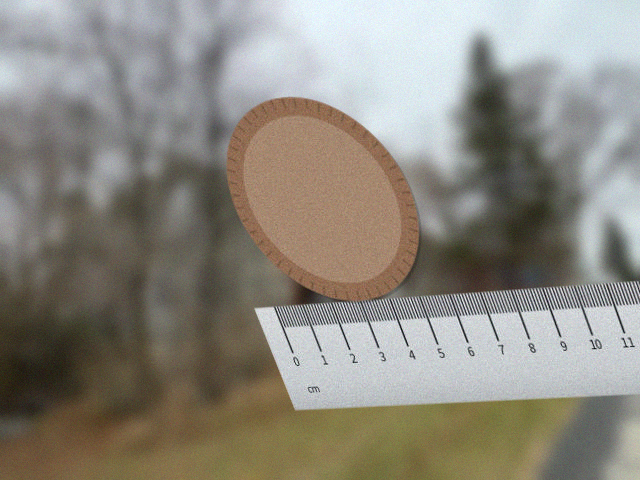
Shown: 6 cm
